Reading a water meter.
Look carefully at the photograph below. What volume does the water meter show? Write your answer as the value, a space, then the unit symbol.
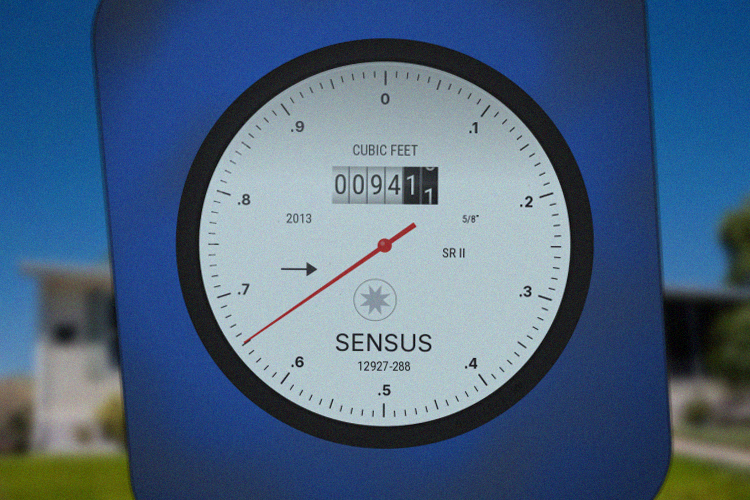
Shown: 9410.65 ft³
